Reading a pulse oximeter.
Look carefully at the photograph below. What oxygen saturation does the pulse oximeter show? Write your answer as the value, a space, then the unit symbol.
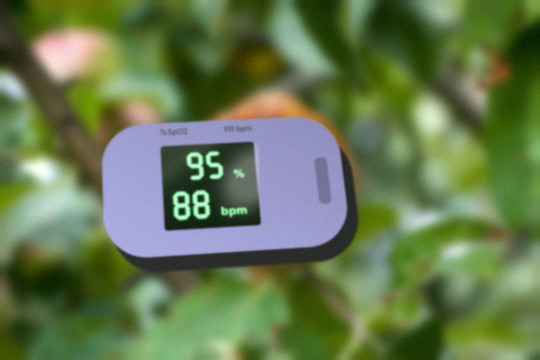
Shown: 95 %
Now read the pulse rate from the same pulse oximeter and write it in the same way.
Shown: 88 bpm
